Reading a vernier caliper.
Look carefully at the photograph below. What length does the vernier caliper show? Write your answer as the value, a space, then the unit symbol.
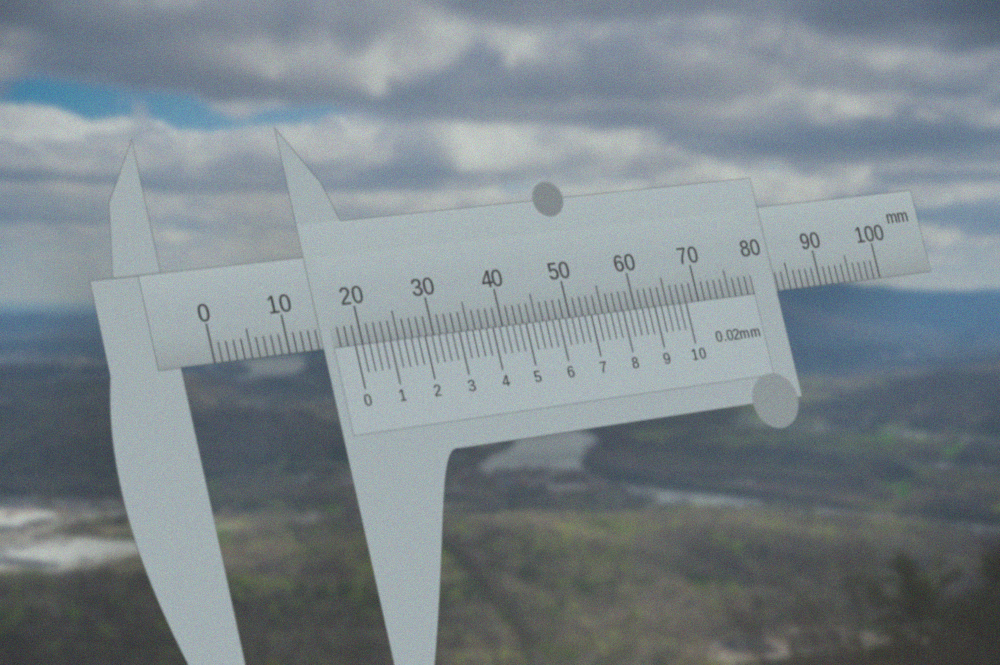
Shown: 19.0 mm
